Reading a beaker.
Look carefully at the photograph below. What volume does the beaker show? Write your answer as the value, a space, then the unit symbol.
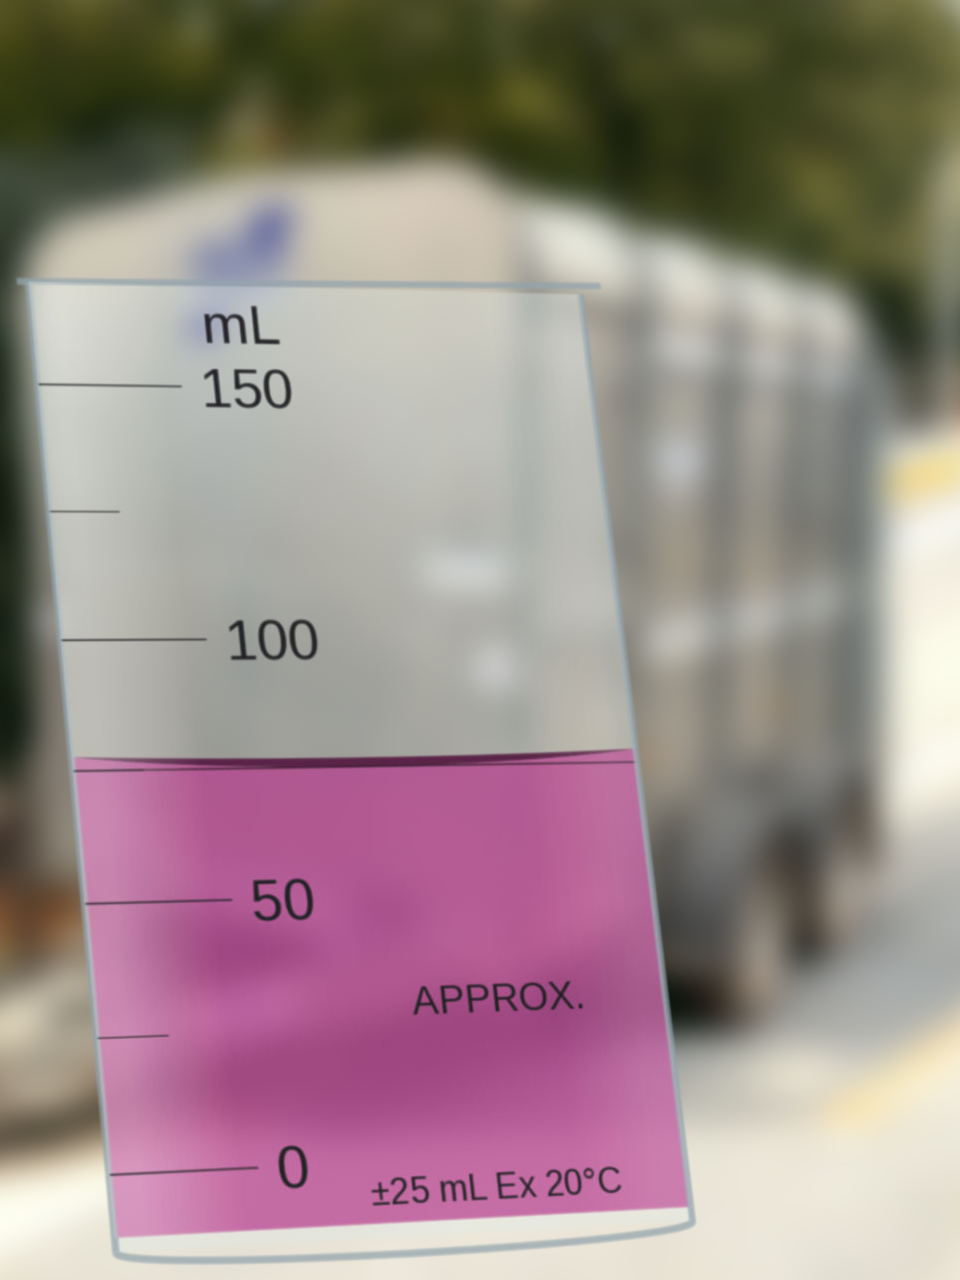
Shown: 75 mL
